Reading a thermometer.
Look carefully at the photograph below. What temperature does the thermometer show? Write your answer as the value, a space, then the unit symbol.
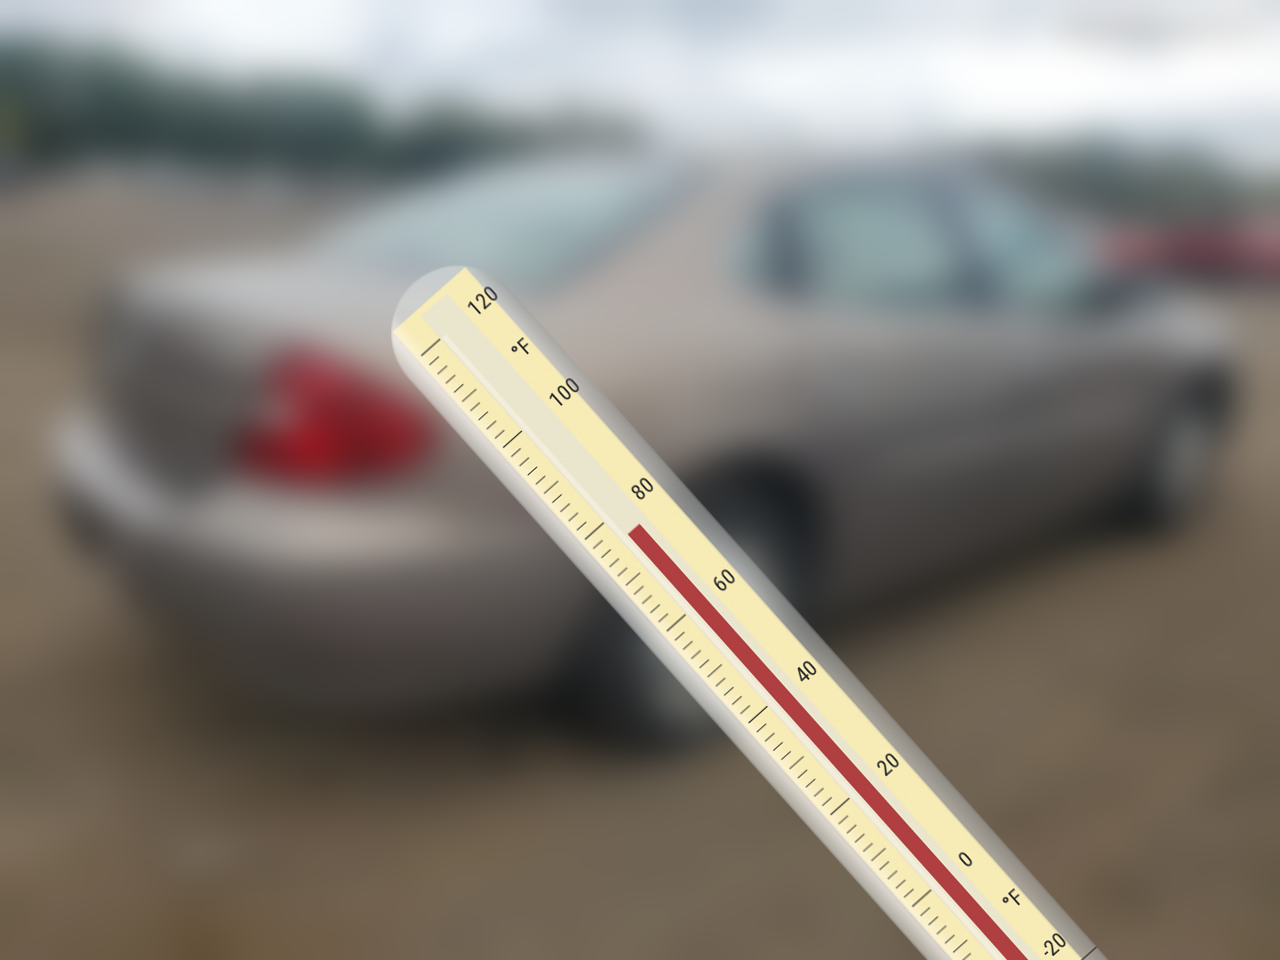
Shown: 76 °F
